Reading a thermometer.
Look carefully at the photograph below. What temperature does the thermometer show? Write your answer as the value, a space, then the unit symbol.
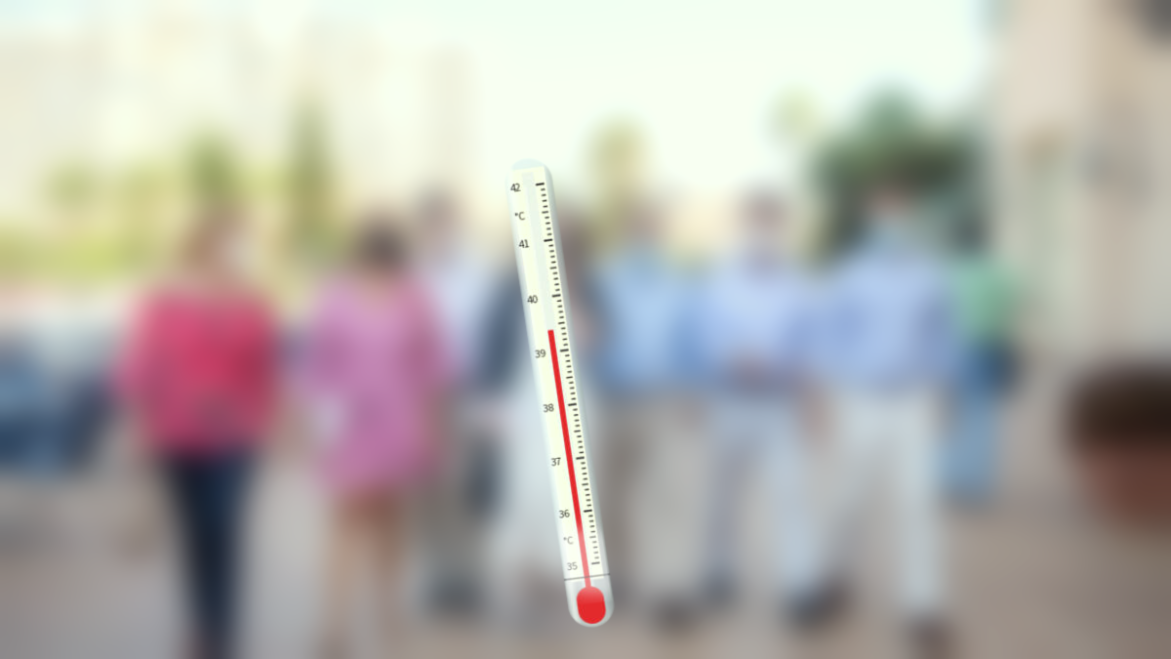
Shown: 39.4 °C
